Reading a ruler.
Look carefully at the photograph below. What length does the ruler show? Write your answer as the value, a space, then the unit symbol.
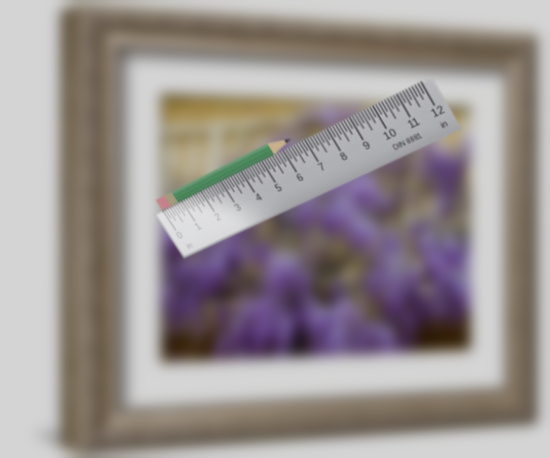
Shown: 6.5 in
